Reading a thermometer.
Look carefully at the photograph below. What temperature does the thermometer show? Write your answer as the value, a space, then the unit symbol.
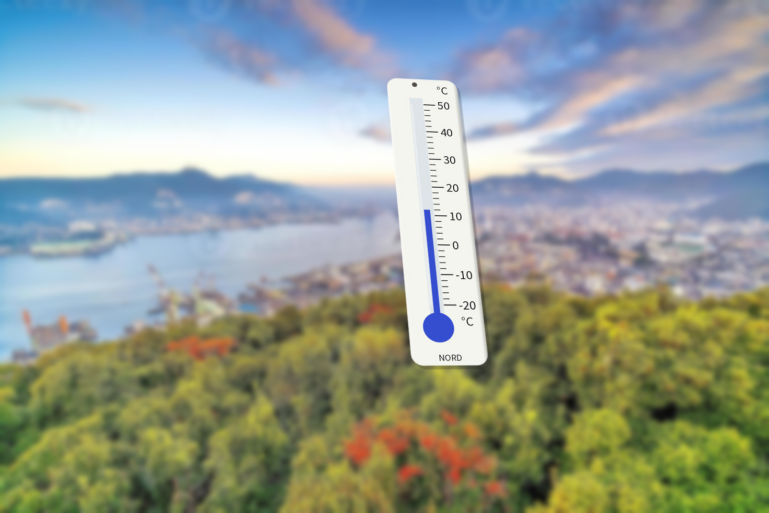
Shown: 12 °C
